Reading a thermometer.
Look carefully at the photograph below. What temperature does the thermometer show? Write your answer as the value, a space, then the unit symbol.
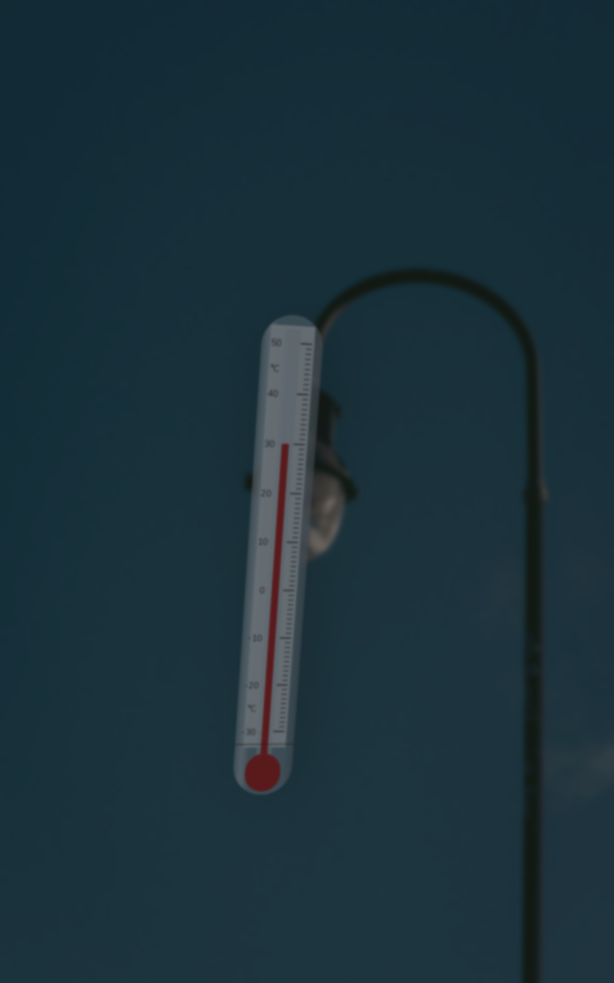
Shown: 30 °C
